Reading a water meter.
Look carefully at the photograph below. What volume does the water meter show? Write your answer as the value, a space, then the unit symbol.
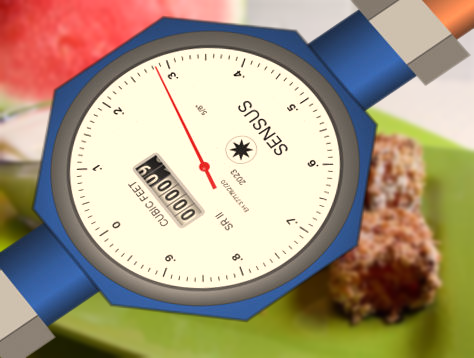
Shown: 9.28 ft³
